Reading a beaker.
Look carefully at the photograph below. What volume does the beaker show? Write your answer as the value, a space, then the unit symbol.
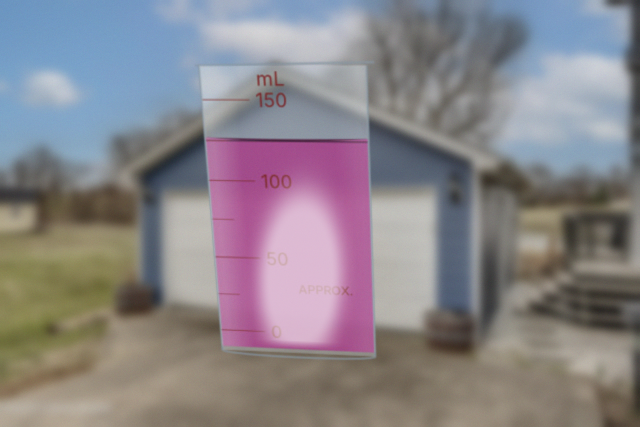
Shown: 125 mL
